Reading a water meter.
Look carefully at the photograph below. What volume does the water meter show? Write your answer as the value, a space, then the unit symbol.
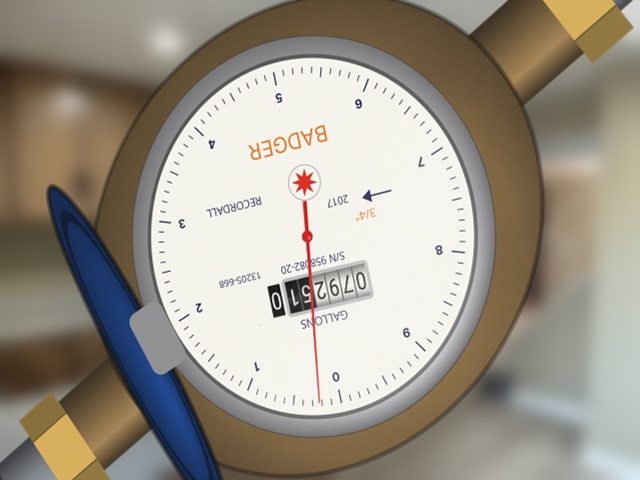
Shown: 792510.2 gal
